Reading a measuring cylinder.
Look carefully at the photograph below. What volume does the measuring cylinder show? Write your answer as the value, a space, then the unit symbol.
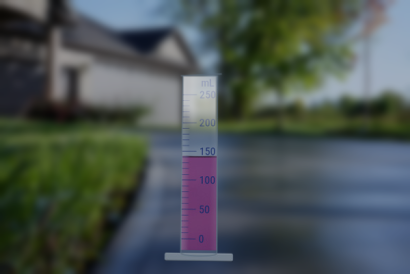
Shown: 140 mL
